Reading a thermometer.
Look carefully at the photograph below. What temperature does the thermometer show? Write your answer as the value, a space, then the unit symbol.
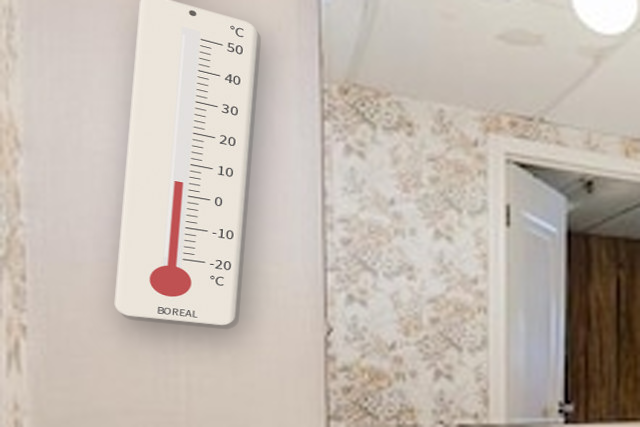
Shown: 4 °C
